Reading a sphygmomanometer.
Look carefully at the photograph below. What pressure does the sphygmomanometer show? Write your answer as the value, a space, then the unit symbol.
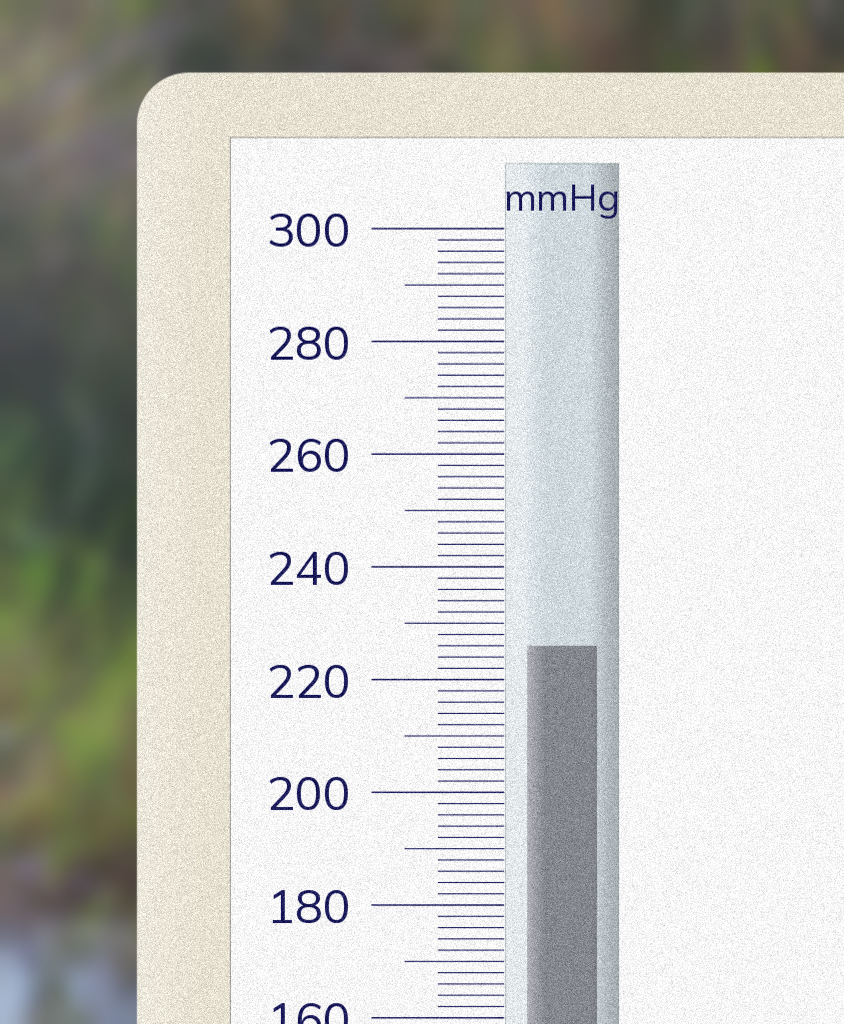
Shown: 226 mmHg
